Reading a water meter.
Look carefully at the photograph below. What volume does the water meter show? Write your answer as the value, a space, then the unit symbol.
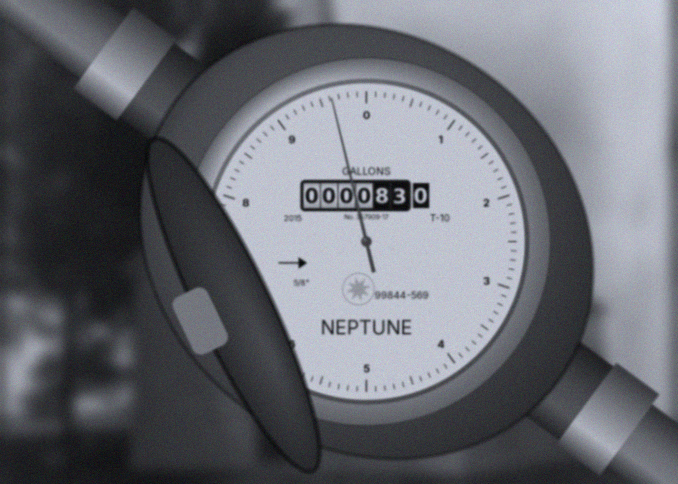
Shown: 829.6 gal
